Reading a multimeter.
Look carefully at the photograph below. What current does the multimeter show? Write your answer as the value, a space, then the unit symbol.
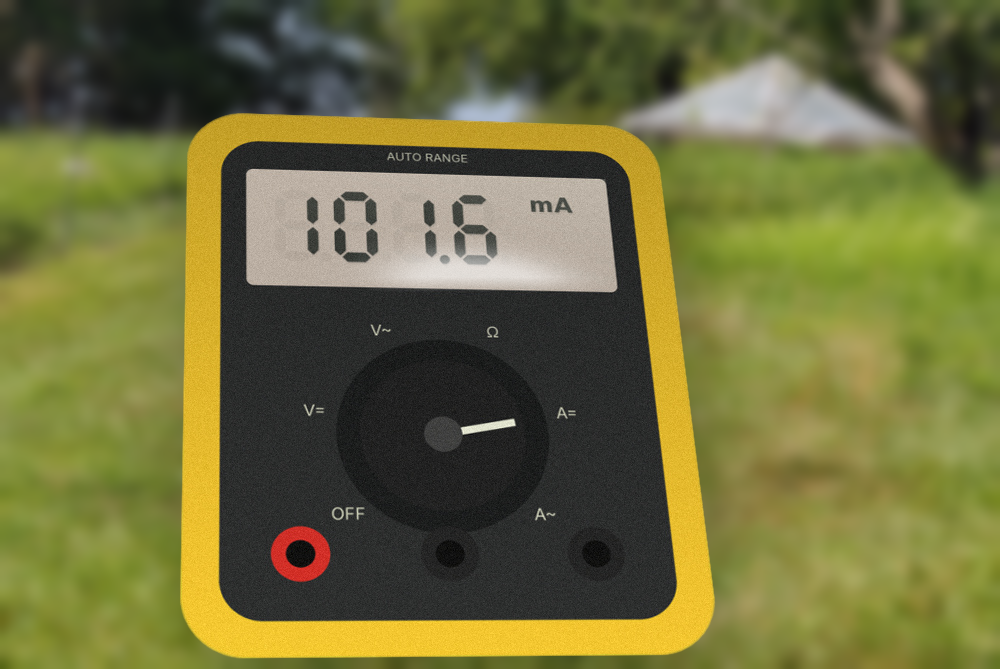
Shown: 101.6 mA
